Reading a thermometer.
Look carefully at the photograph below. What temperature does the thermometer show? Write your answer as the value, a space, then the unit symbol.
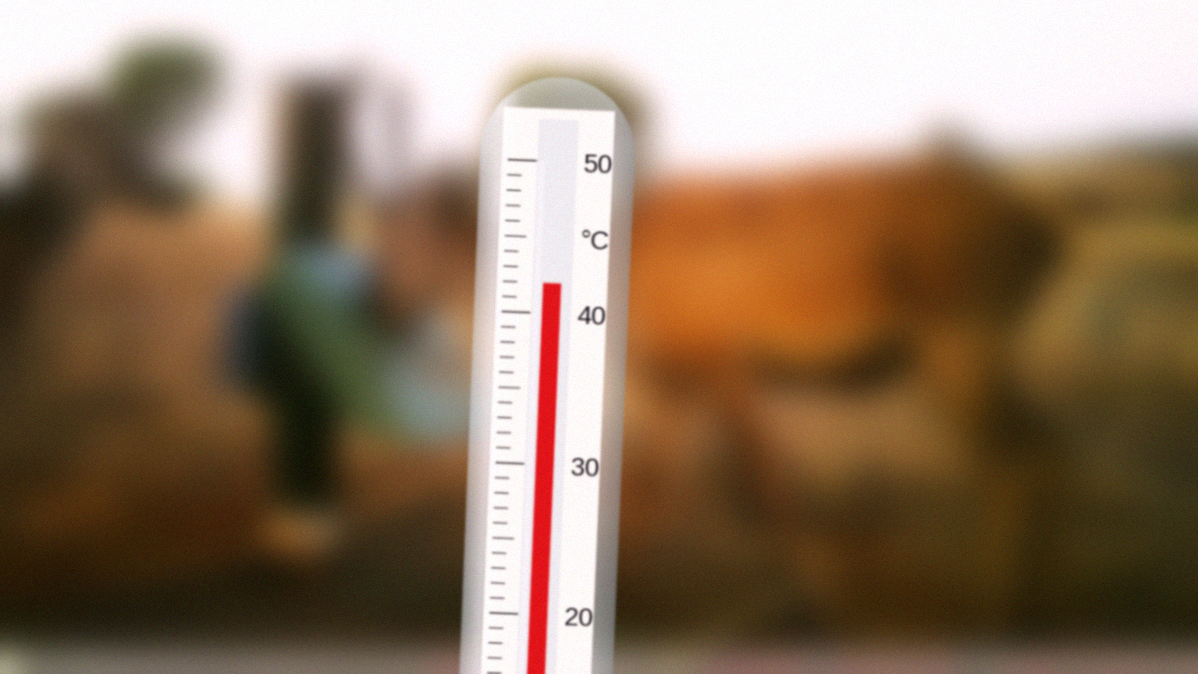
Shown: 42 °C
